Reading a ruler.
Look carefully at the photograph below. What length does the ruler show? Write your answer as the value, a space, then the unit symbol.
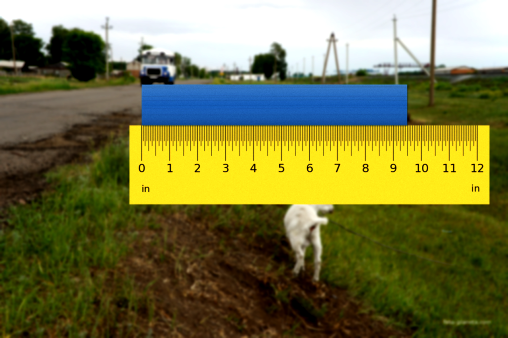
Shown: 9.5 in
